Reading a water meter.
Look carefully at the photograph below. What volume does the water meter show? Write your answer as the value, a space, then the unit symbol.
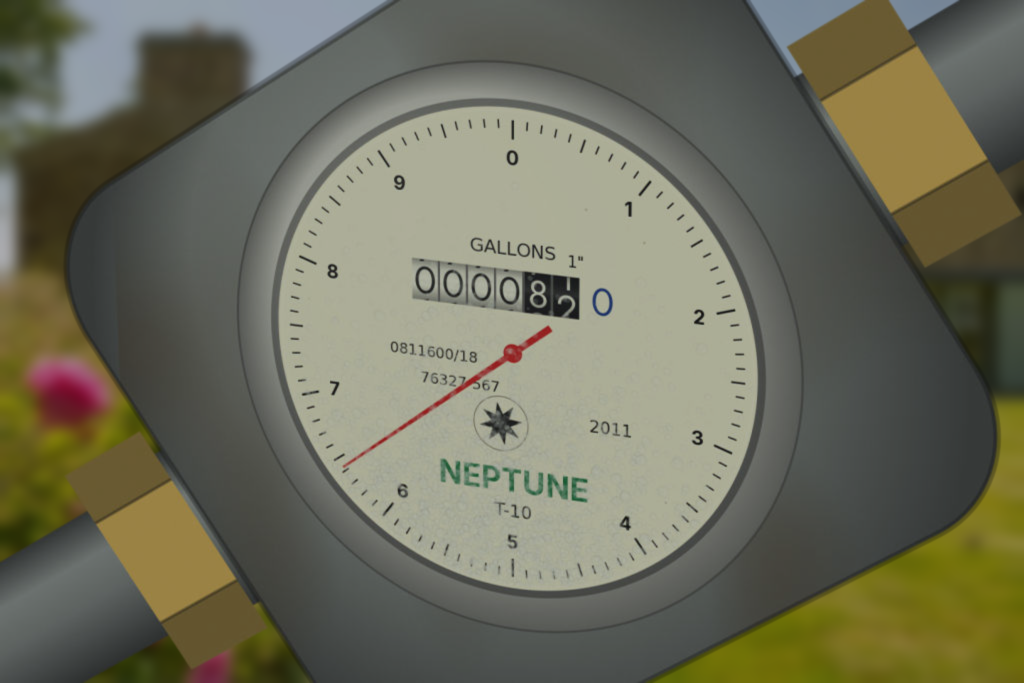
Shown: 816.4 gal
